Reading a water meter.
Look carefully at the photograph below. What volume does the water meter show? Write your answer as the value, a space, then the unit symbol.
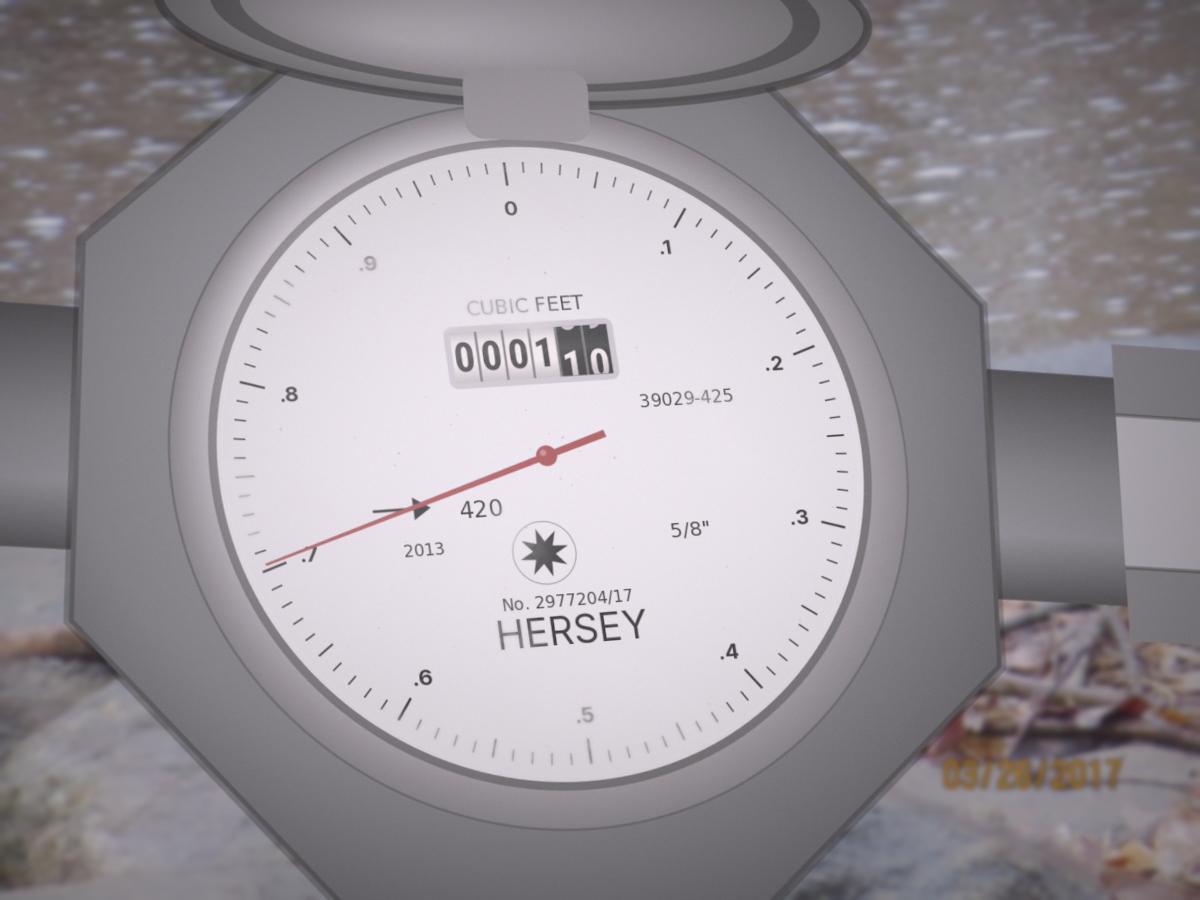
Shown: 109.70 ft³
